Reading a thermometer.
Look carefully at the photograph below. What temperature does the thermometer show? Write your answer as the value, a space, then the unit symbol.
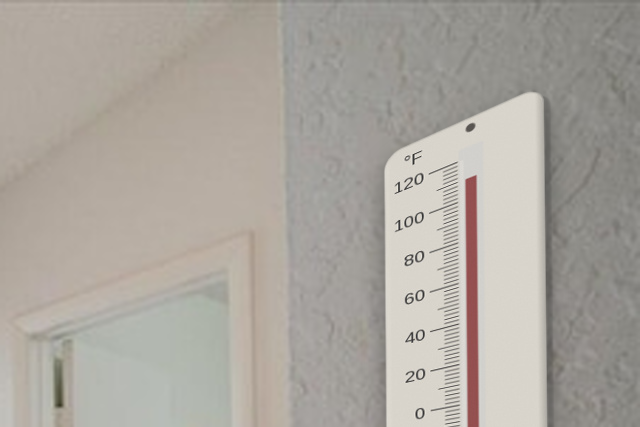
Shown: 110 °F
